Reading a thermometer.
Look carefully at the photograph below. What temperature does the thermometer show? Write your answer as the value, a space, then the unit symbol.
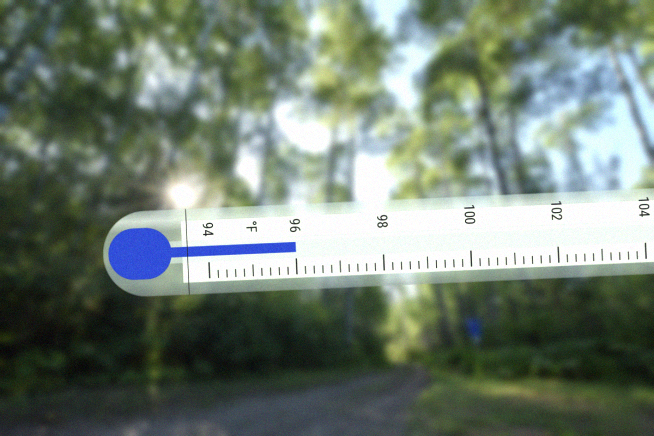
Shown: 96 °F
